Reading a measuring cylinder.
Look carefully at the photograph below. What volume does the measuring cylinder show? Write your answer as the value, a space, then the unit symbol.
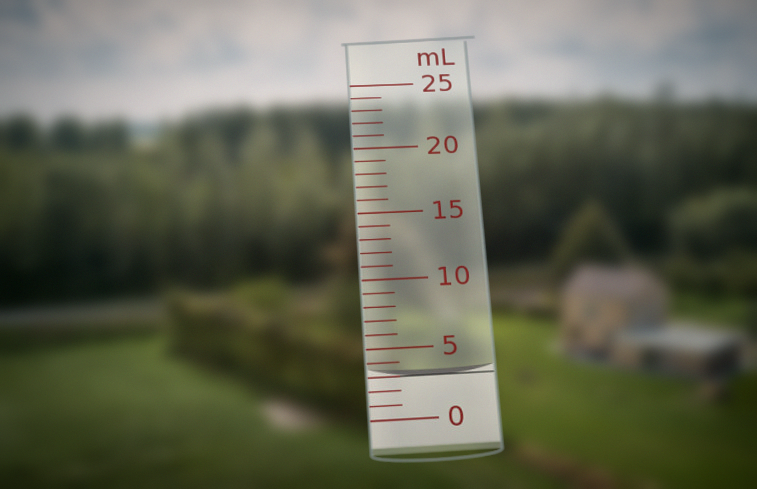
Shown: 3 mL
